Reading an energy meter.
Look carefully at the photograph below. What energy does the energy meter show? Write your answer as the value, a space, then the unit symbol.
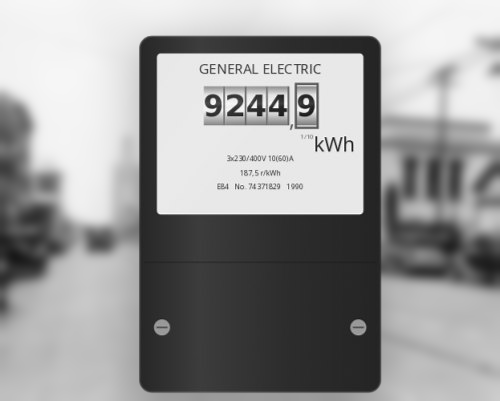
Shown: 9244.9 kWh
